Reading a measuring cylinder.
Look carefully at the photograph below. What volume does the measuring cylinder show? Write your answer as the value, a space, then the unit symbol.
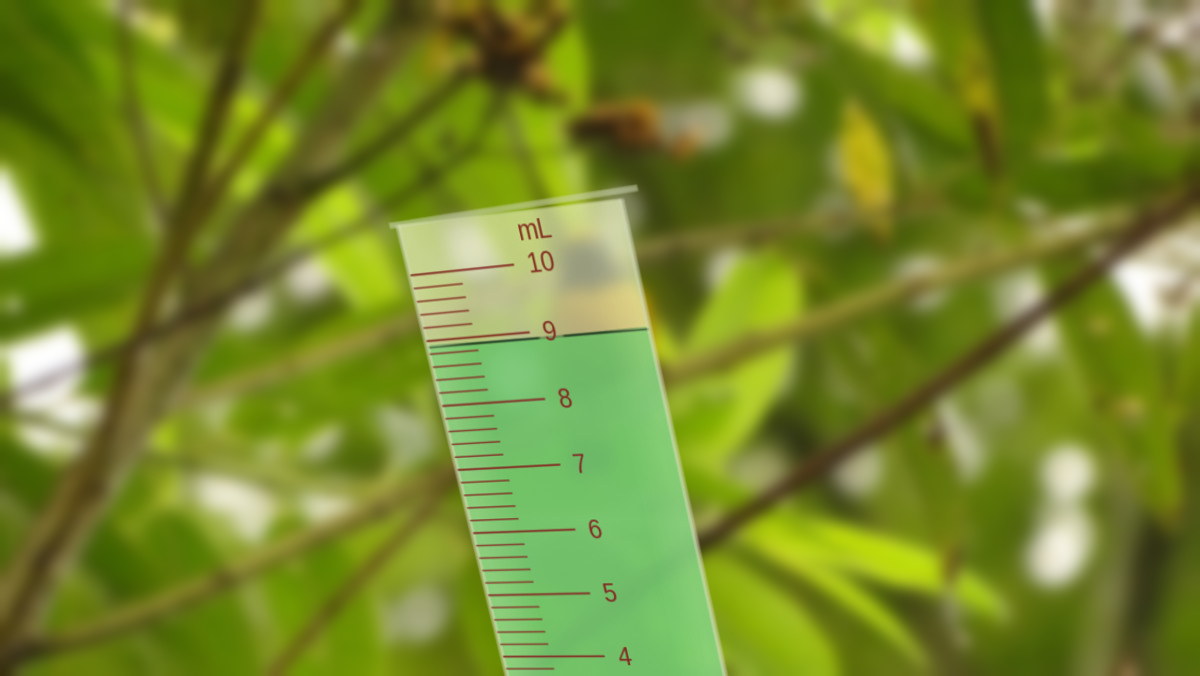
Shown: 8.9 mL
